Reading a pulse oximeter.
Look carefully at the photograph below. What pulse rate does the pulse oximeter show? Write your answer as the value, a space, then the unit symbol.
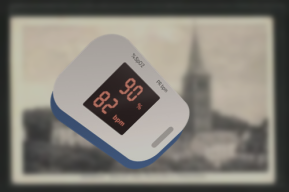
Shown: 82 bpm
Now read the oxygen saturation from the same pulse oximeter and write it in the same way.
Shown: 90 %
